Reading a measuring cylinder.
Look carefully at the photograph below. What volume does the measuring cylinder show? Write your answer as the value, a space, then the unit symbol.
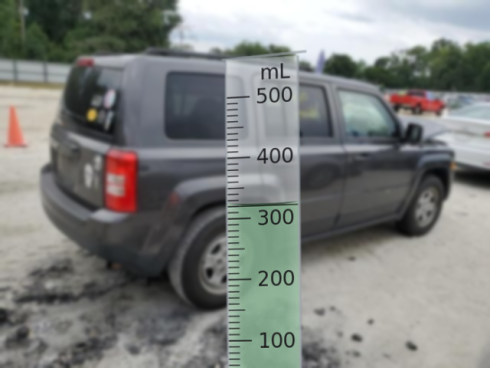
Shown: 320 mL
